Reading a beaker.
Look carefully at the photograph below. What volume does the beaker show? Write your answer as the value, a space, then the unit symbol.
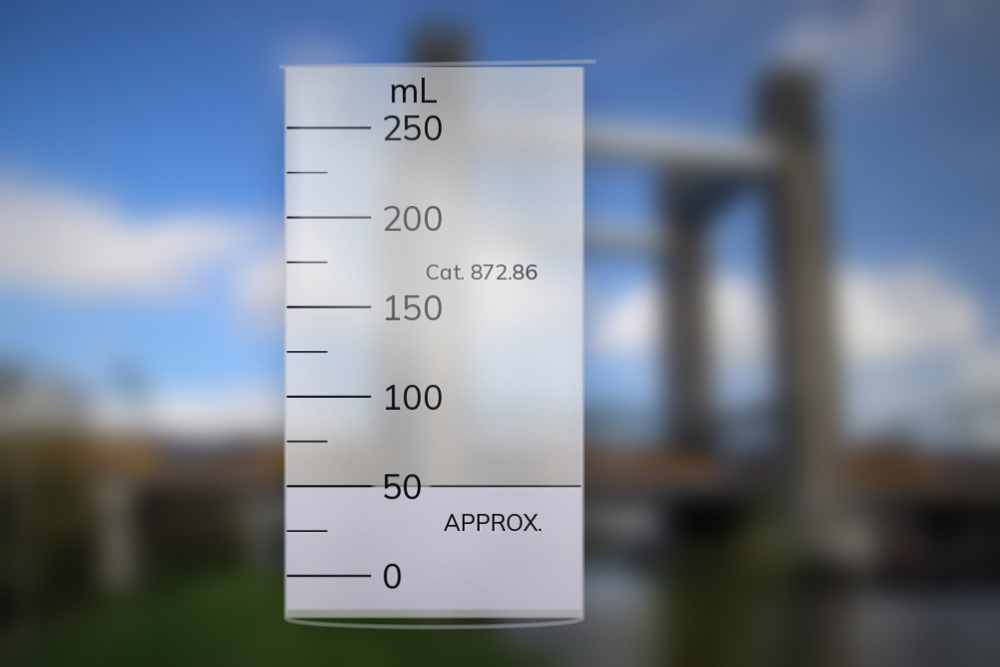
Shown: 50 mL
